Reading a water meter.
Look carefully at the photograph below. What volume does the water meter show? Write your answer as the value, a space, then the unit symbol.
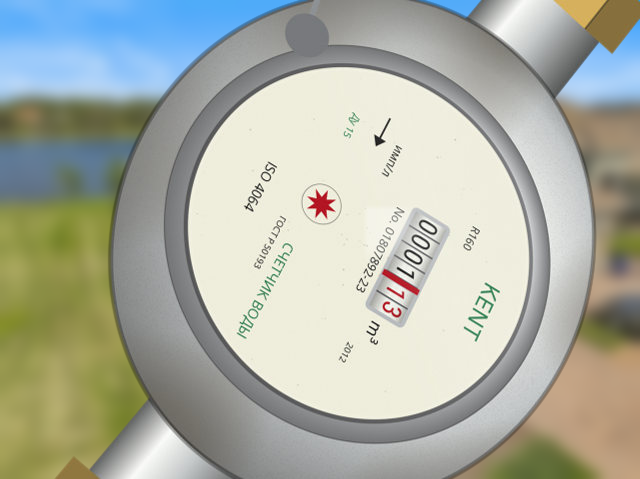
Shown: 1.13 m³
